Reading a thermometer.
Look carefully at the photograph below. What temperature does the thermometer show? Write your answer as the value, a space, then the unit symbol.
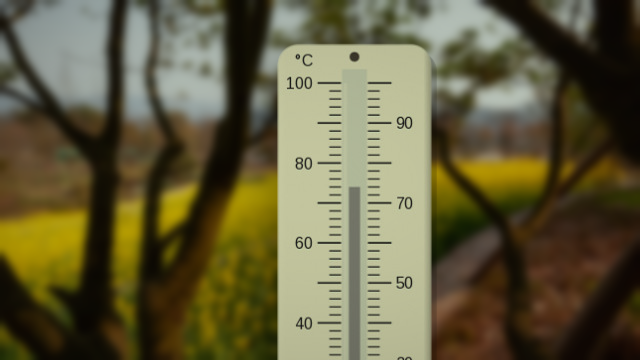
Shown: 74 °C
